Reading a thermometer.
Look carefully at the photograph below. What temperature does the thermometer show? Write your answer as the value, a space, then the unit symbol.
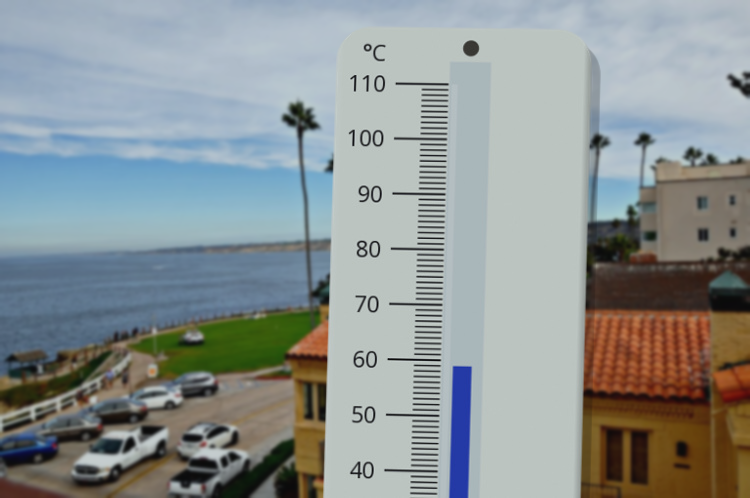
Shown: 59 °C
